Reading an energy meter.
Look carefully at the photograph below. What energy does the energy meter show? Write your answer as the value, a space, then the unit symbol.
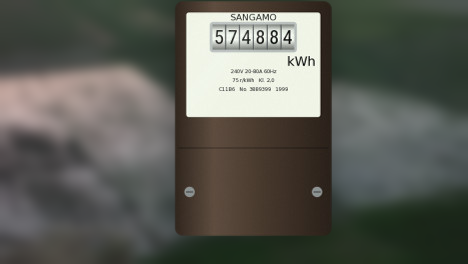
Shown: 574884 kWh
